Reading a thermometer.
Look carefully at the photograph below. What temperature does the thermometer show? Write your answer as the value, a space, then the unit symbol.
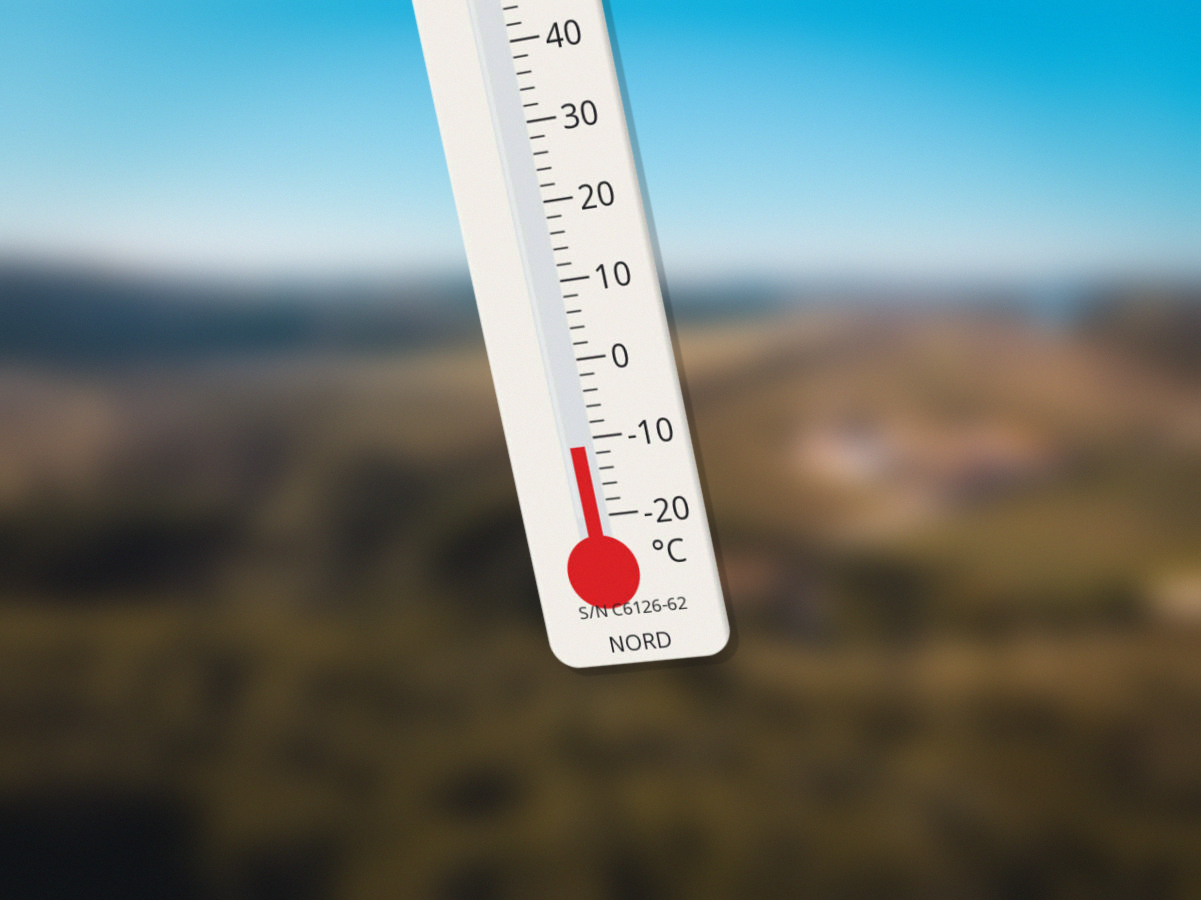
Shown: -11 °C
